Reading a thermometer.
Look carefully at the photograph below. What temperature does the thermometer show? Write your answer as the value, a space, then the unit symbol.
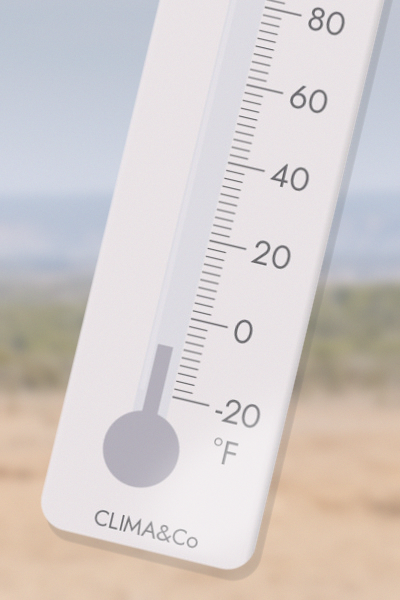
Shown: -8 °F
